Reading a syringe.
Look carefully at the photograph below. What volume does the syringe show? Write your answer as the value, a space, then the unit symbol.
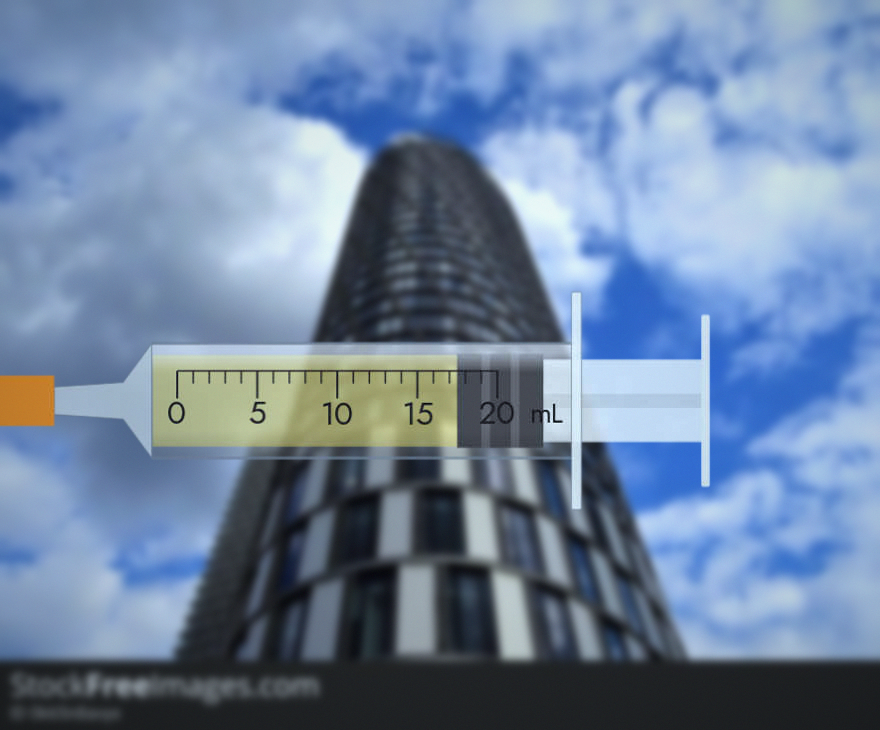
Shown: 17.5 mL
